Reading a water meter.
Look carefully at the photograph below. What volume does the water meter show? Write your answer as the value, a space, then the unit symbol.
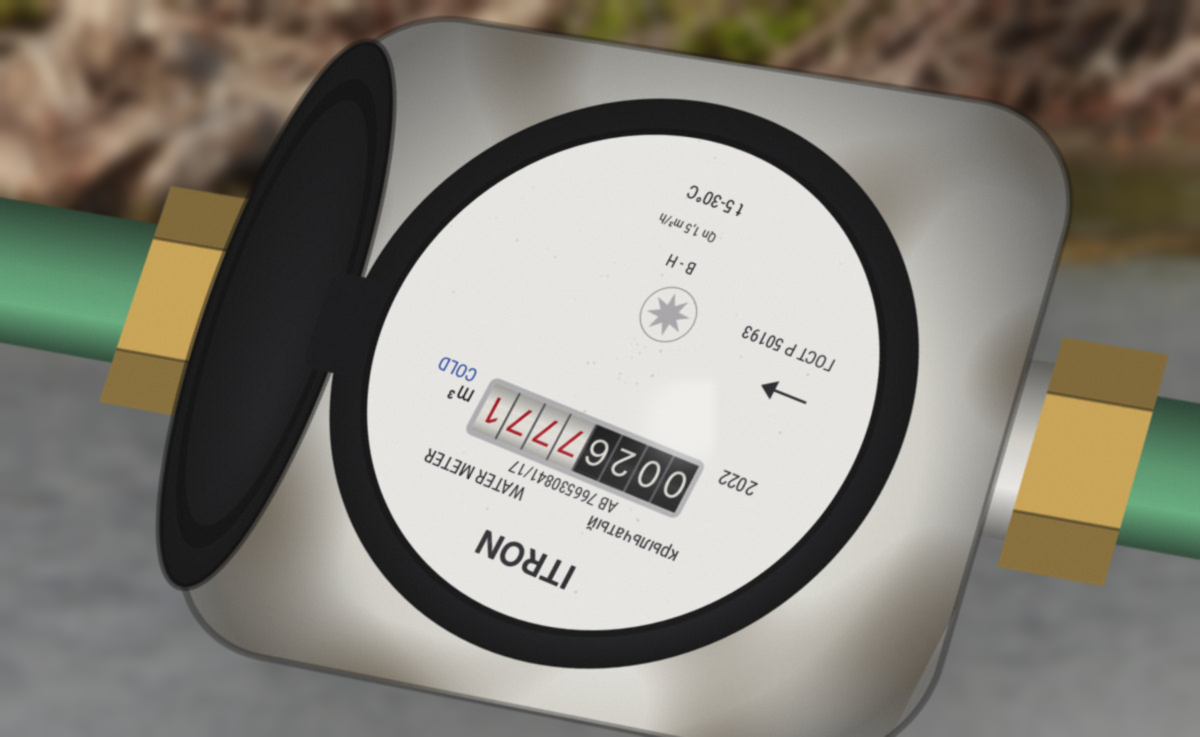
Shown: 26.7771 m³
